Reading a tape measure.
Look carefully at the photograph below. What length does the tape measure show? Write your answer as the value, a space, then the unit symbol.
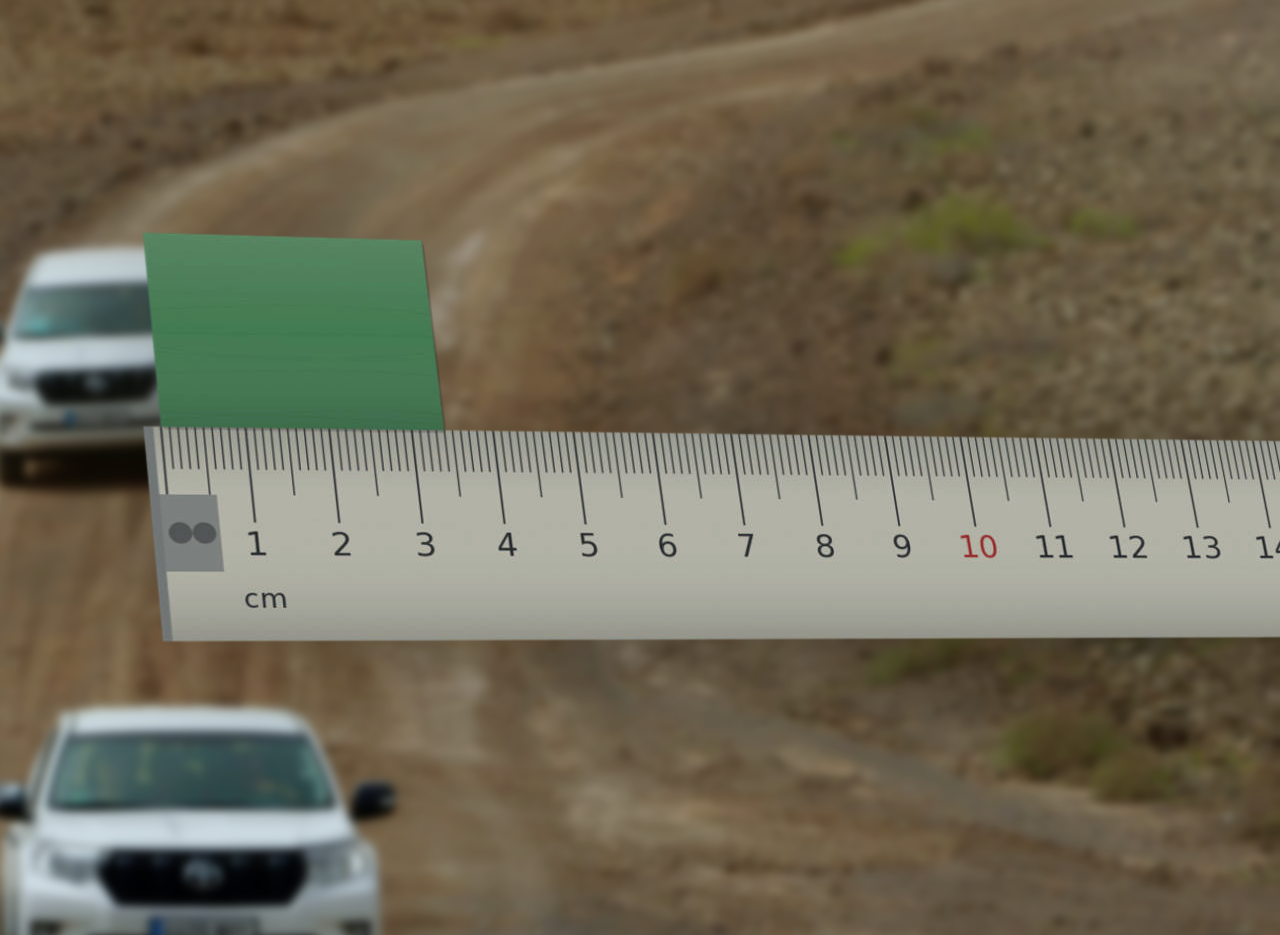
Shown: 3.4 cm
